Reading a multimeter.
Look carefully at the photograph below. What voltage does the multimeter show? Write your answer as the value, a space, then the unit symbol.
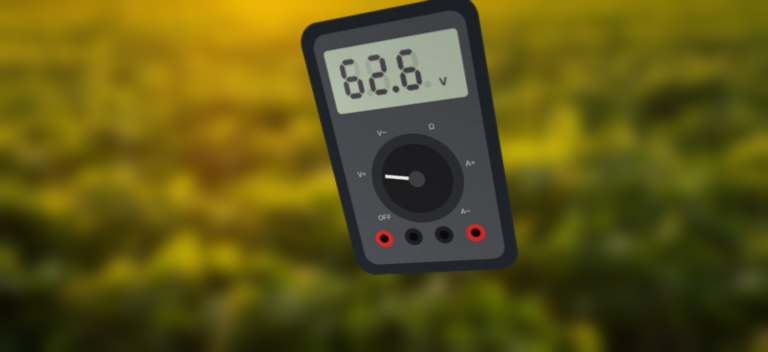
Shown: 62.6 V
